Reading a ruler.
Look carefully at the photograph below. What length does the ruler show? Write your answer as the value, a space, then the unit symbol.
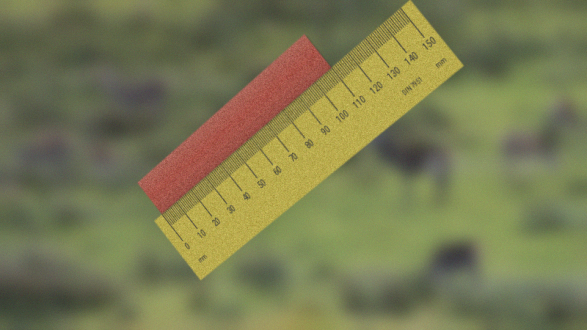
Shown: 110 mm
